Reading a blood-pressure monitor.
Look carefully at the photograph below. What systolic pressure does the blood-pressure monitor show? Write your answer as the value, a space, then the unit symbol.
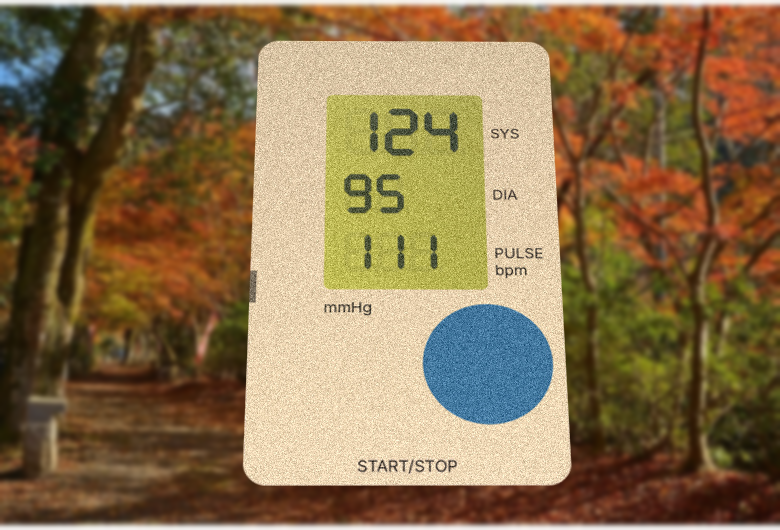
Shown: 124 mmHg
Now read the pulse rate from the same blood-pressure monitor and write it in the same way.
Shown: 111 bpm
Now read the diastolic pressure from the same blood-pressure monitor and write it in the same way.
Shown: 95 mmHg
